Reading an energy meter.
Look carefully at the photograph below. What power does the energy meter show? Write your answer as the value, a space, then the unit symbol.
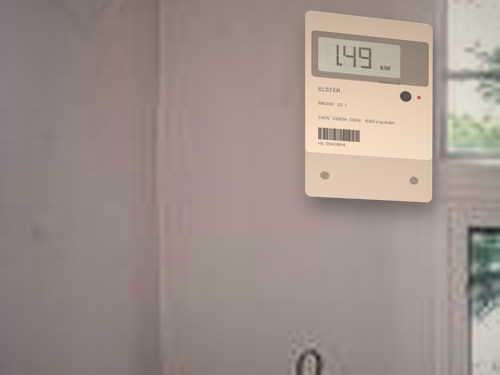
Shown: 1.49 kW
